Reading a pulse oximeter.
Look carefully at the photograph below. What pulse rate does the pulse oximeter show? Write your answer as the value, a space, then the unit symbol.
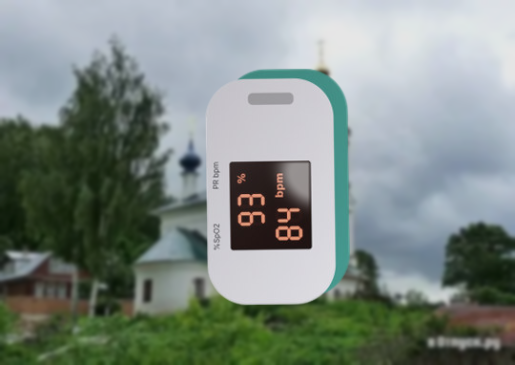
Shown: 84 bpm
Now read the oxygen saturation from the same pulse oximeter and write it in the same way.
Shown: 93 %
